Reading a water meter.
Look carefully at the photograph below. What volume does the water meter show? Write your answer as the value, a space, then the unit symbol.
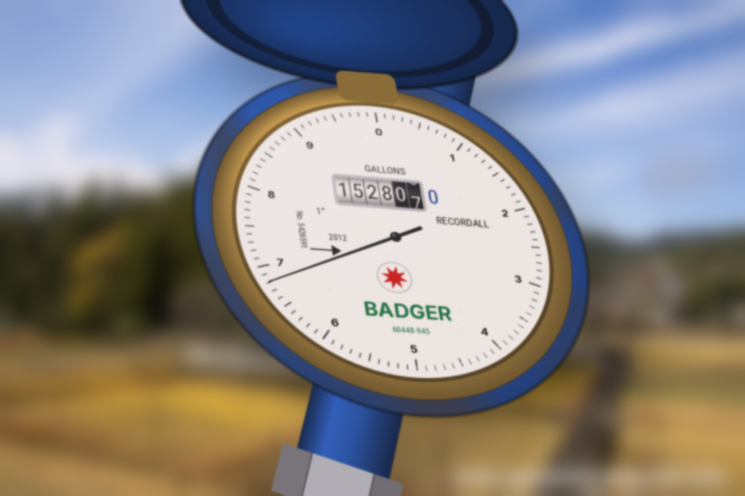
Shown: 1528066.8 gal
